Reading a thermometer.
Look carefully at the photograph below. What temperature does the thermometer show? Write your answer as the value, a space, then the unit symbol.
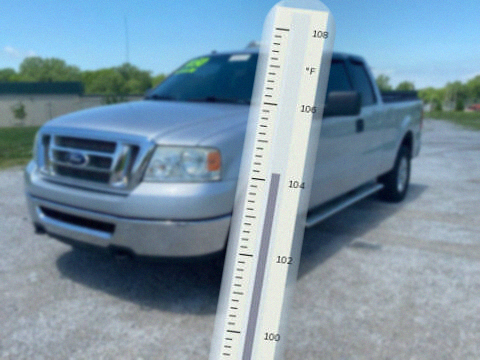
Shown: 104.2 °F
